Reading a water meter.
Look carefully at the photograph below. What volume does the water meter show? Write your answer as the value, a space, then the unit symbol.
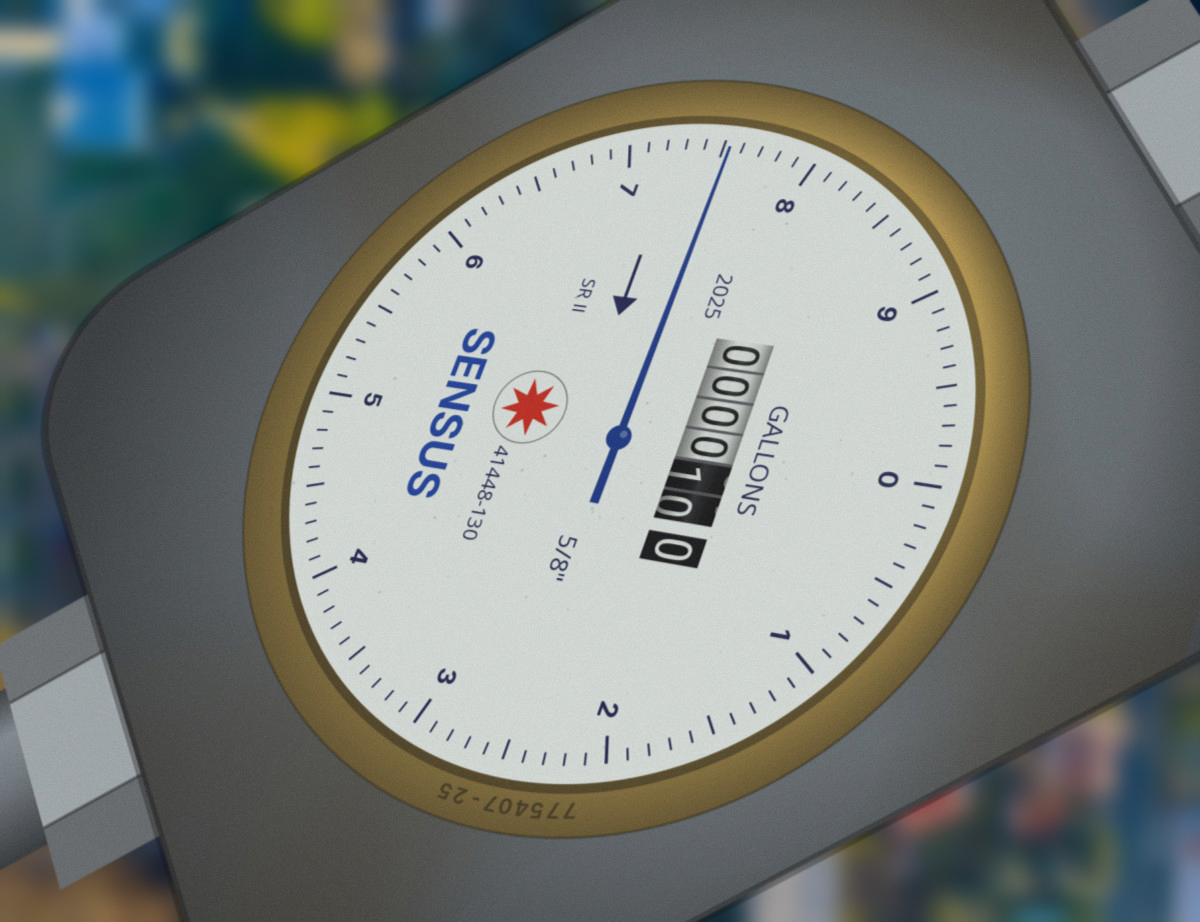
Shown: 97.5 gal
